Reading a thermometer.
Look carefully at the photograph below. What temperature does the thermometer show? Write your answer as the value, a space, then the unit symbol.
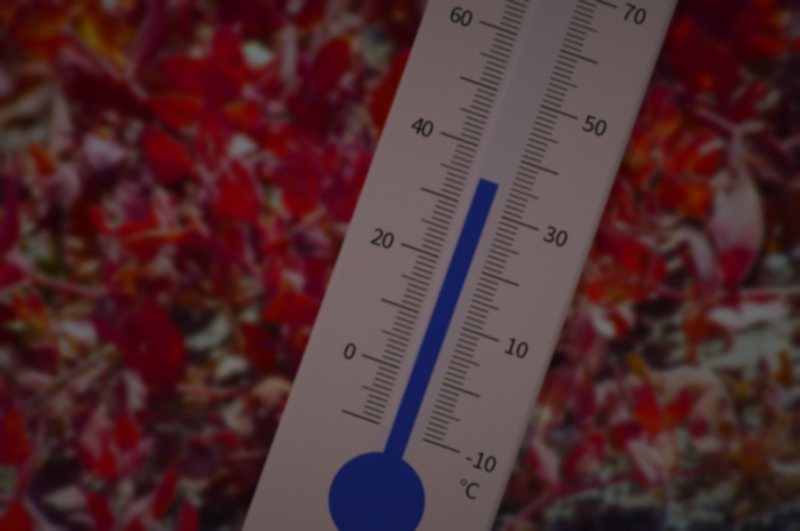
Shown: 35 °C
